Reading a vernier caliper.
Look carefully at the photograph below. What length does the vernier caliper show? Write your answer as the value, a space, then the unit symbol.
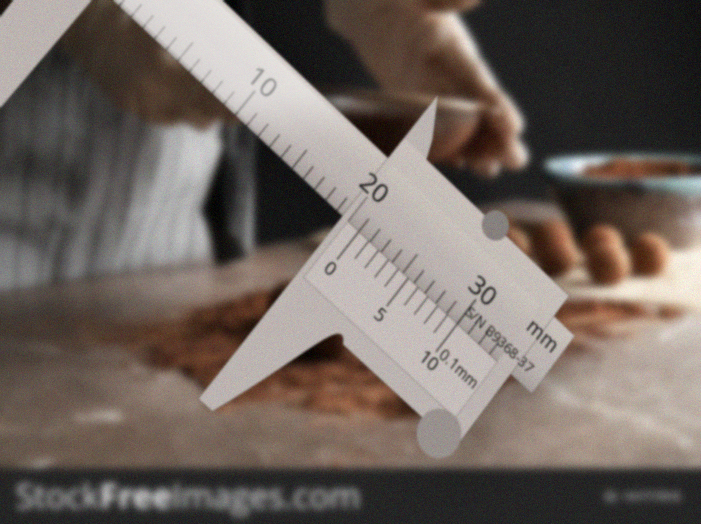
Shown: 21.0 mm
